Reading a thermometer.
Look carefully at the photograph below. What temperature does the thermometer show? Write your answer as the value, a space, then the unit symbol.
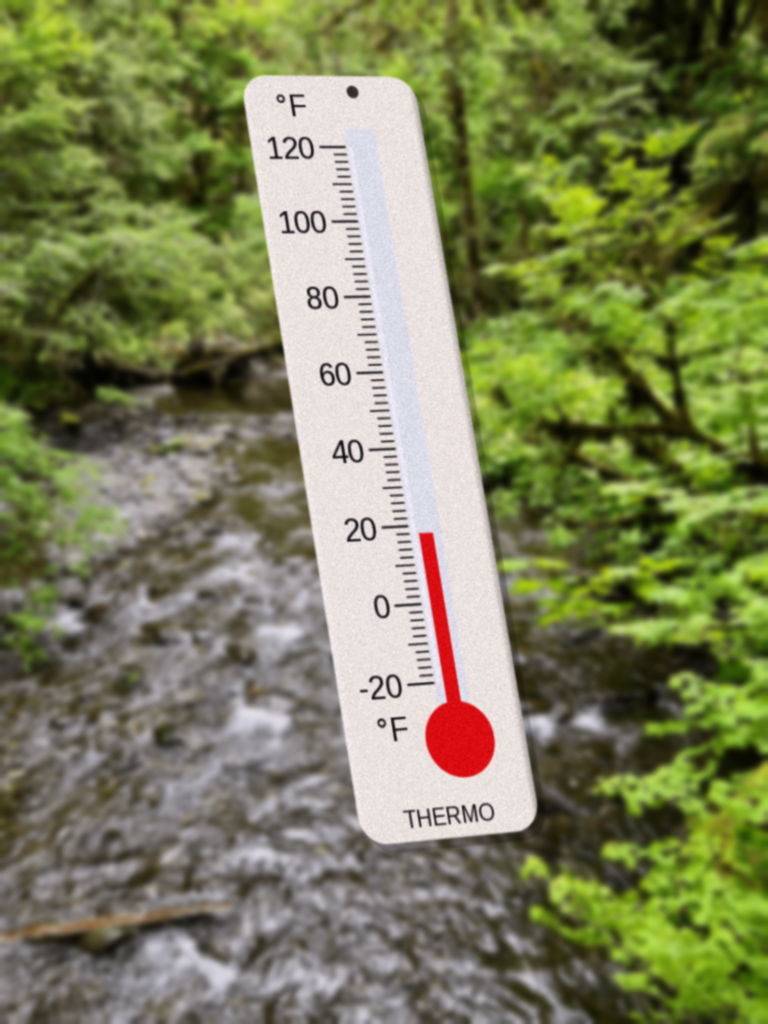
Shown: 18 °F
